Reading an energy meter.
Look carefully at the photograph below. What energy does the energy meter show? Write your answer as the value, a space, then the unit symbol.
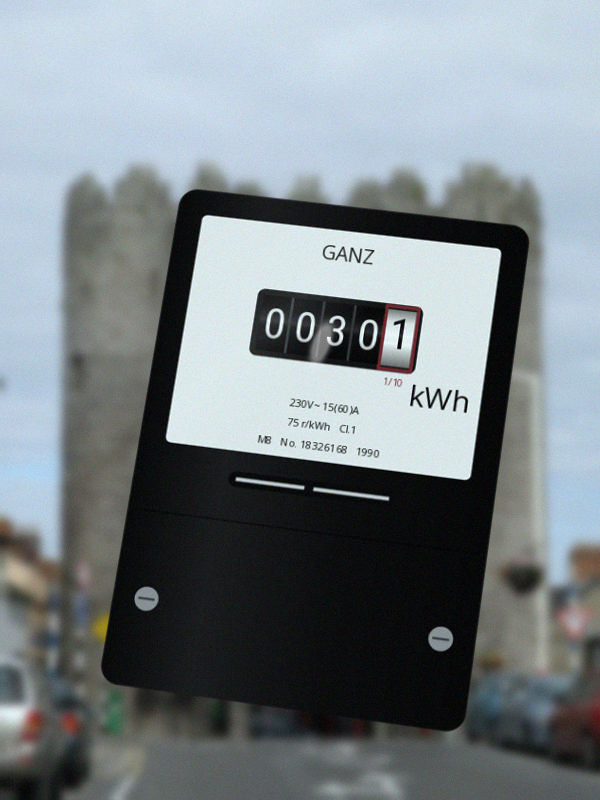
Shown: 30.1 kWh
